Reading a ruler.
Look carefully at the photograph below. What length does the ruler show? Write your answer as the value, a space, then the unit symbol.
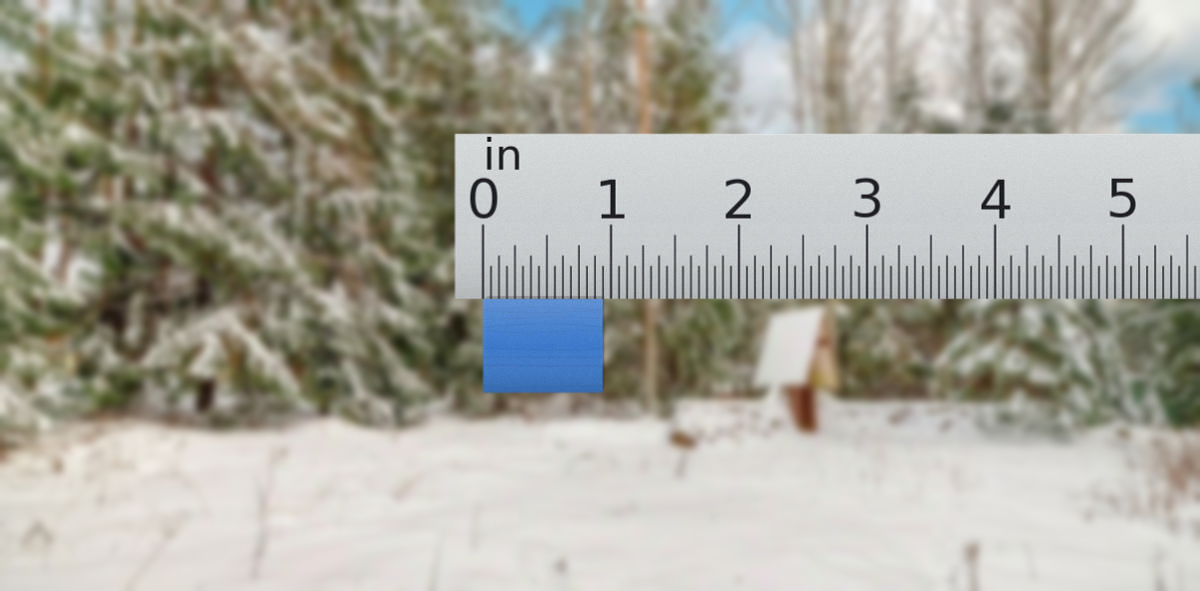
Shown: 0.9375 in
